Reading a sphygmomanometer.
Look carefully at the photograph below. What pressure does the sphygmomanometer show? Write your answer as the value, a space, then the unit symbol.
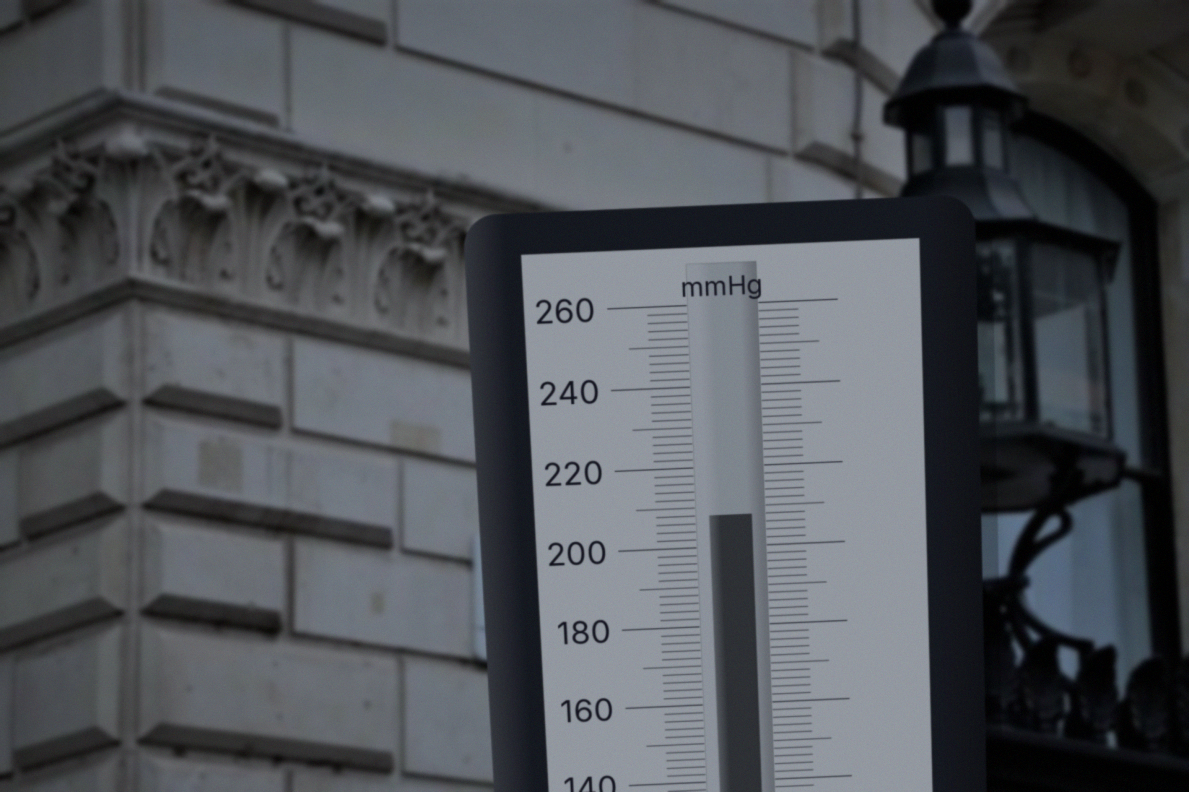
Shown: 208 mmHg
